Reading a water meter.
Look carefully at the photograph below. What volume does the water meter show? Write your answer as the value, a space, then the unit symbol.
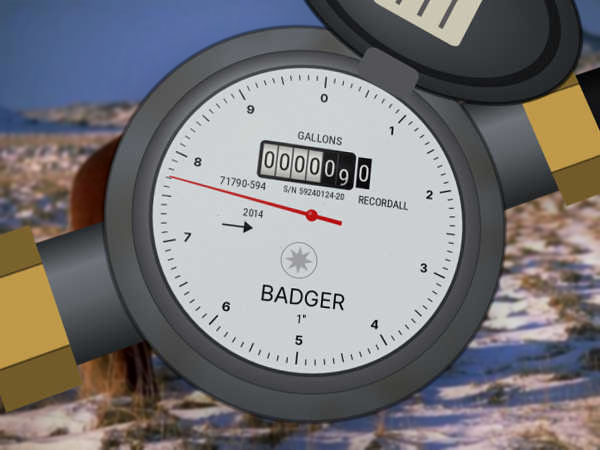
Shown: 87.7 gal
